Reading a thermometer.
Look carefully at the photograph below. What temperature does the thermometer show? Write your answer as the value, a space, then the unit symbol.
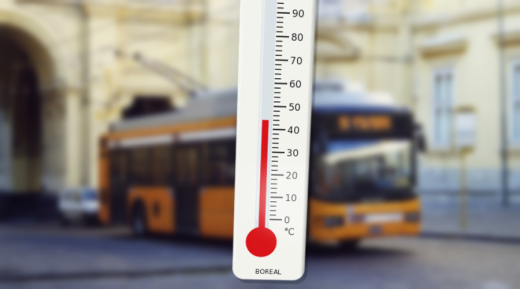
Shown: 44 °C
